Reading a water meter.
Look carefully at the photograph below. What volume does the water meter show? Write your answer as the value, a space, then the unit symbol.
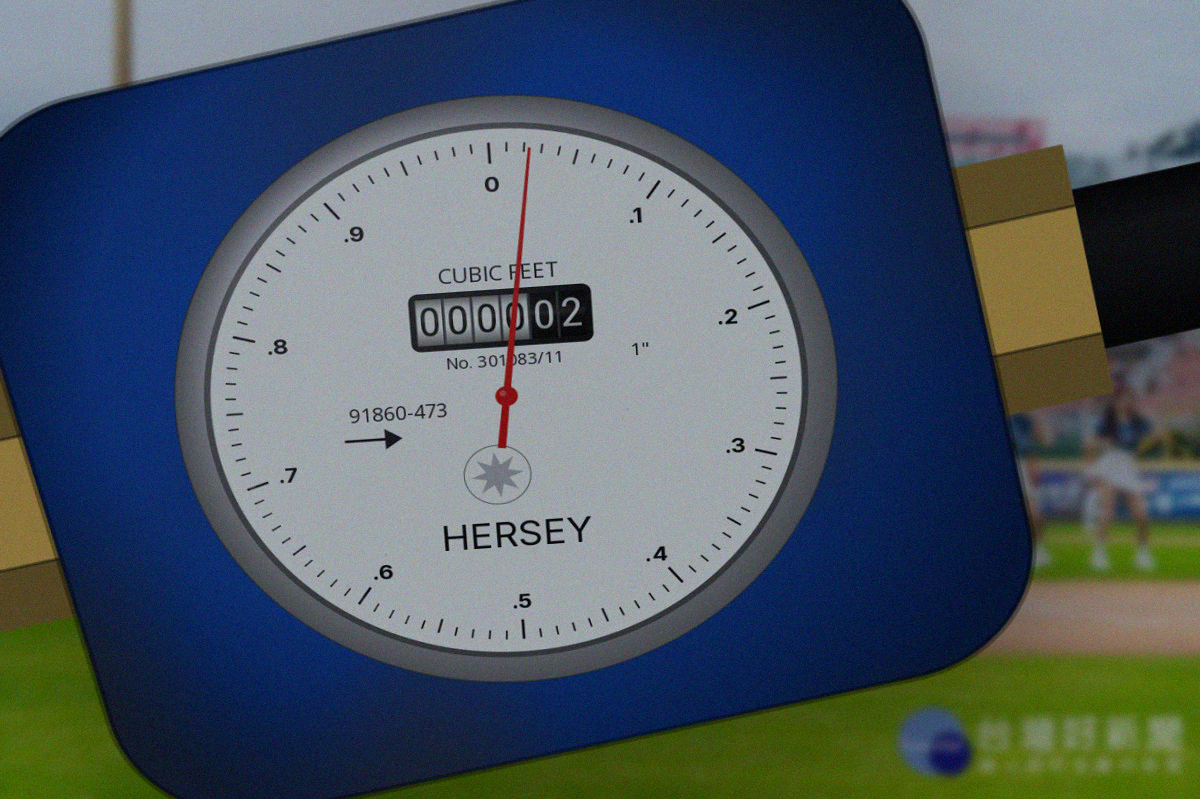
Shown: 2.02 ft³
